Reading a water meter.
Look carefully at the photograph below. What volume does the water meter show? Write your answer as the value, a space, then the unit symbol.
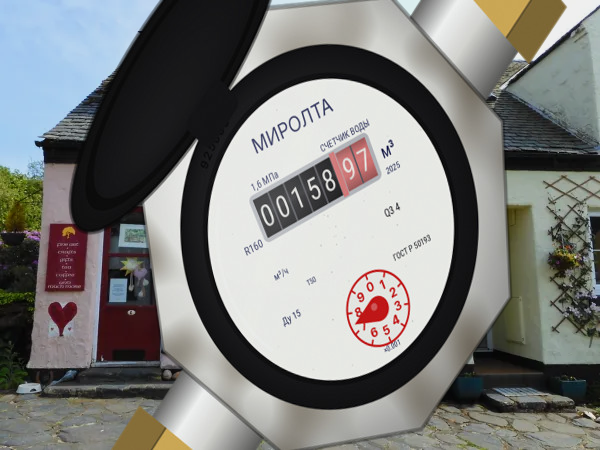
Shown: 158.977 m³
